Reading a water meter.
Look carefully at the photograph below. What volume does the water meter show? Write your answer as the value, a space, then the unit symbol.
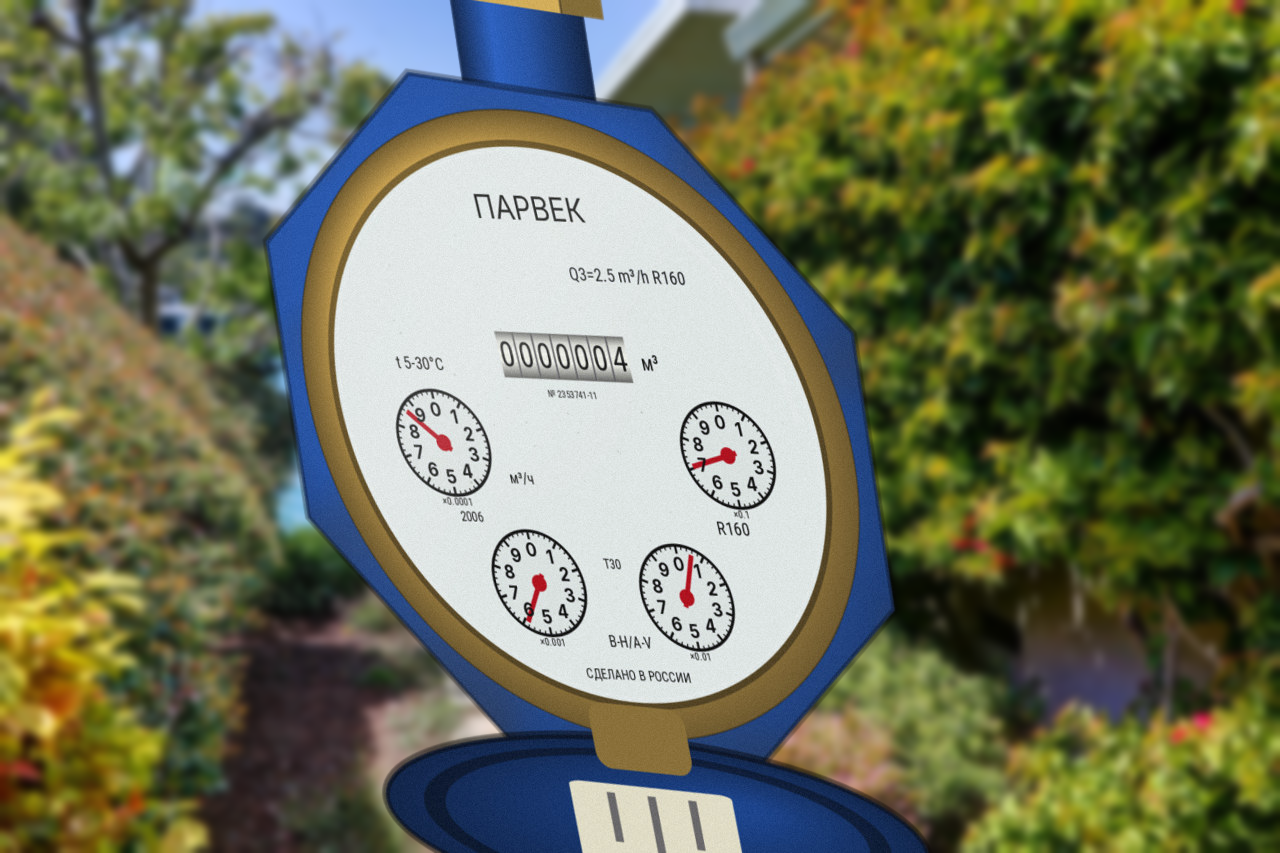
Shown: 4.7058 m³
